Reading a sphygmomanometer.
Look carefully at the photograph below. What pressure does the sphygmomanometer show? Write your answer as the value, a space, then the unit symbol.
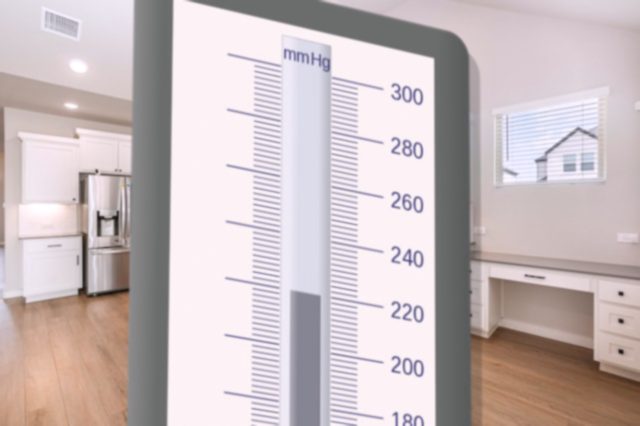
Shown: 220 mmHg
